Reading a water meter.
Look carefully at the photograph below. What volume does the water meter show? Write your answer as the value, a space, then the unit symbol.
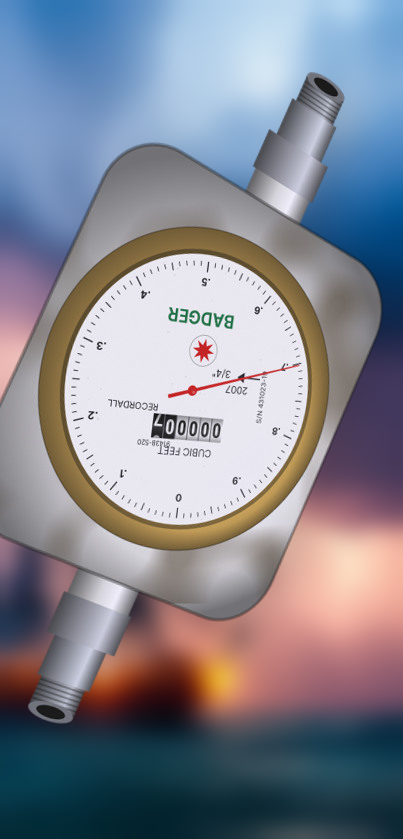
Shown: 6.70 ft³
